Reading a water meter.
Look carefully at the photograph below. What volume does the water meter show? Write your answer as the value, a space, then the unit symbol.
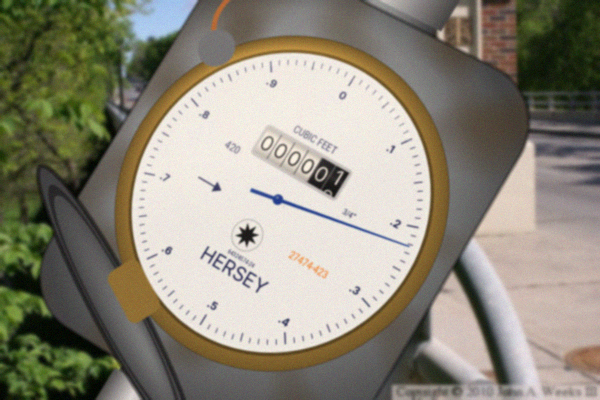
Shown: 1.22 ft³
